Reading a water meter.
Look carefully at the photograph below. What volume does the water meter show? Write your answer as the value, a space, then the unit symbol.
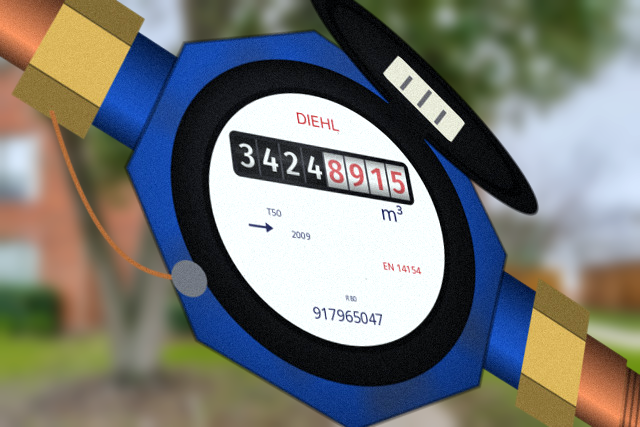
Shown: 3424.8915 m³
